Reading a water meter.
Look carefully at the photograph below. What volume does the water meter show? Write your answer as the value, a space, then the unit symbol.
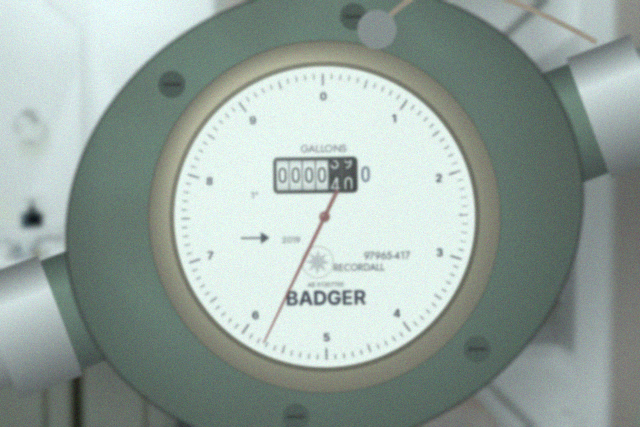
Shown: 395.7 gal
